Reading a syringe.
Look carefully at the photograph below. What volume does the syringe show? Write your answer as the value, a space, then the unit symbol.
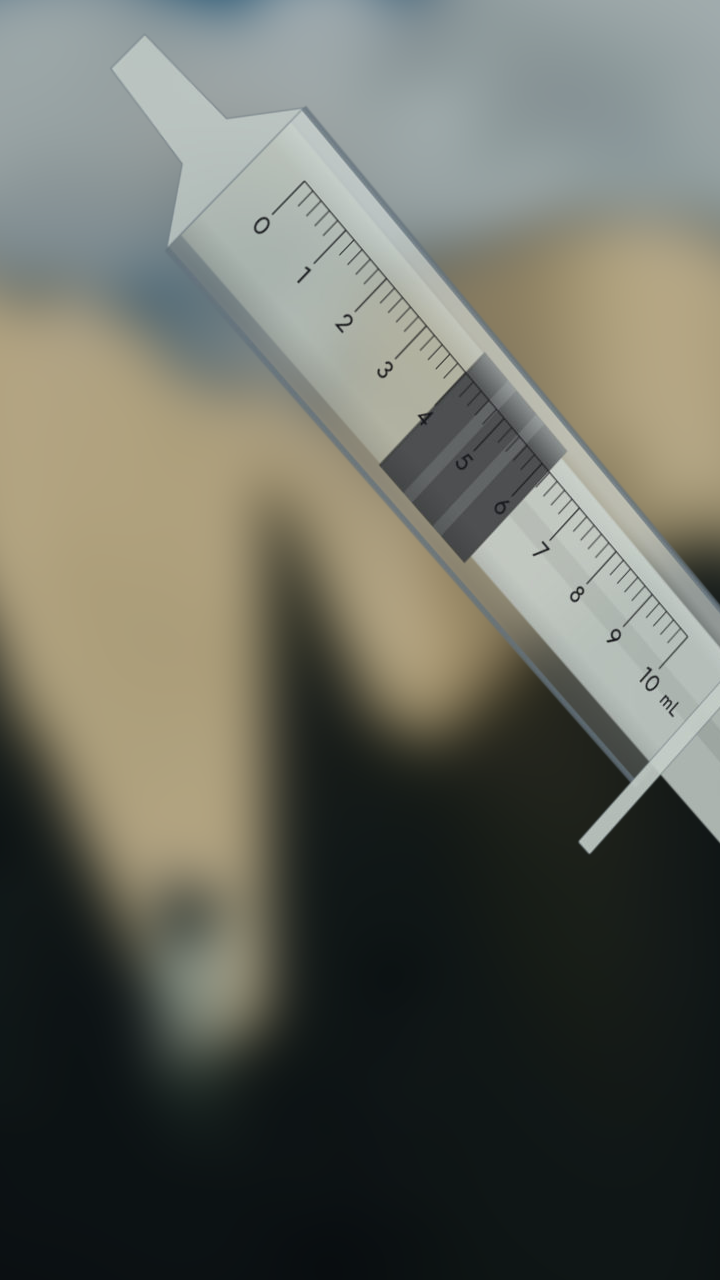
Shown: 4 mL
